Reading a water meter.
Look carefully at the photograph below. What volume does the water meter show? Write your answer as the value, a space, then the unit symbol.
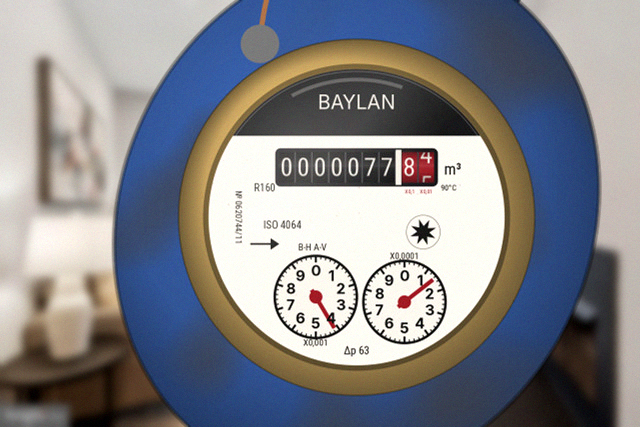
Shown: 77.8441 m³
